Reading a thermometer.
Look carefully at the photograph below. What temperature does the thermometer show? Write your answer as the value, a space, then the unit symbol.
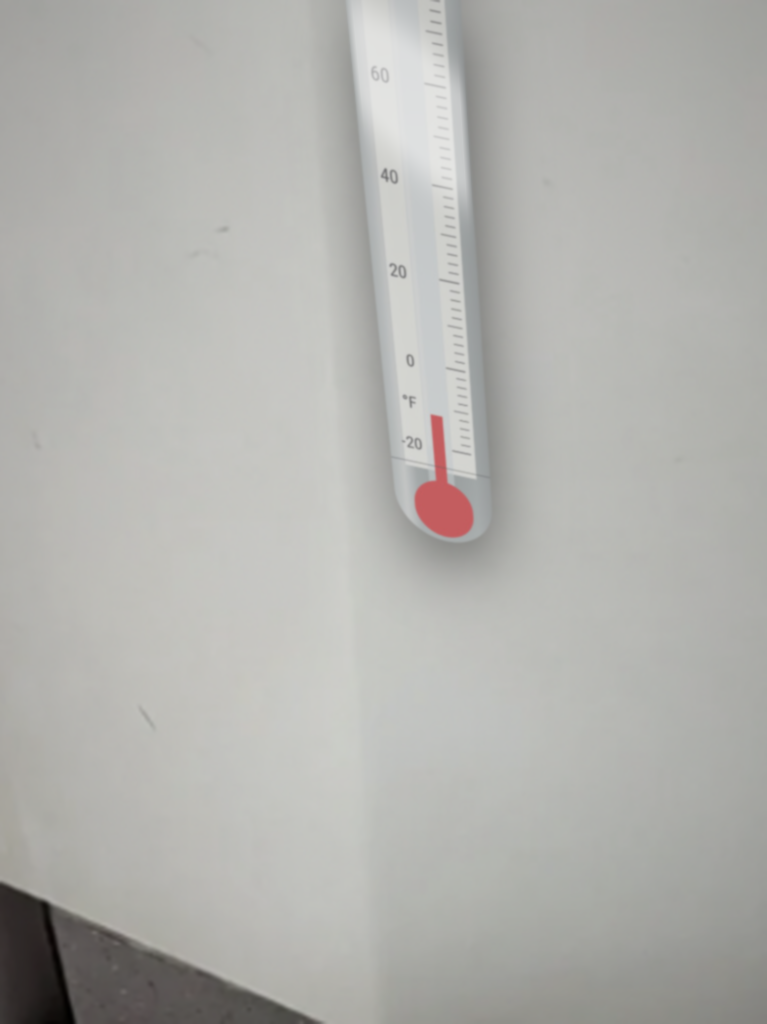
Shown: -12 °F
